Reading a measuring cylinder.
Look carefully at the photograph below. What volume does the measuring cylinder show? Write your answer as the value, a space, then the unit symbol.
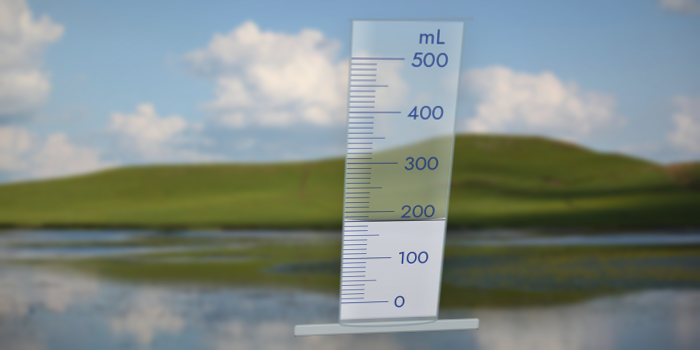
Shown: 180 mL
